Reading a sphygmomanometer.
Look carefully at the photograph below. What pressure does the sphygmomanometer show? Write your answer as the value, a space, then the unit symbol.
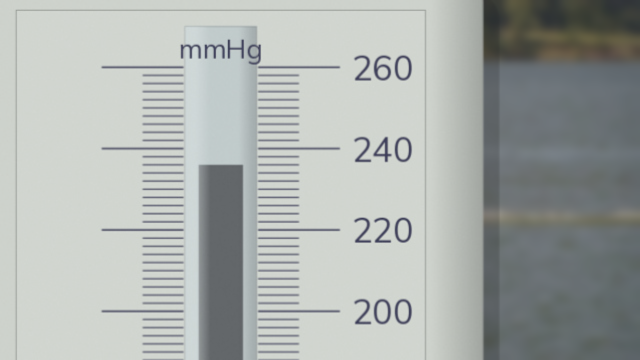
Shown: 236 mmHg
